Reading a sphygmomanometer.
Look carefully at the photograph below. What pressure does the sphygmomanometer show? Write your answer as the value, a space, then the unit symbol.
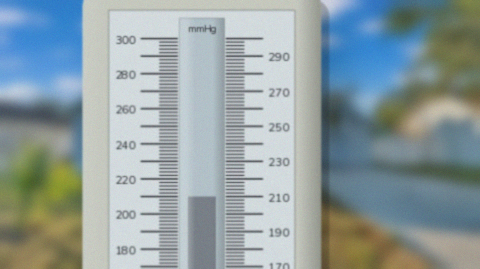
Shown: 210 mmHg
